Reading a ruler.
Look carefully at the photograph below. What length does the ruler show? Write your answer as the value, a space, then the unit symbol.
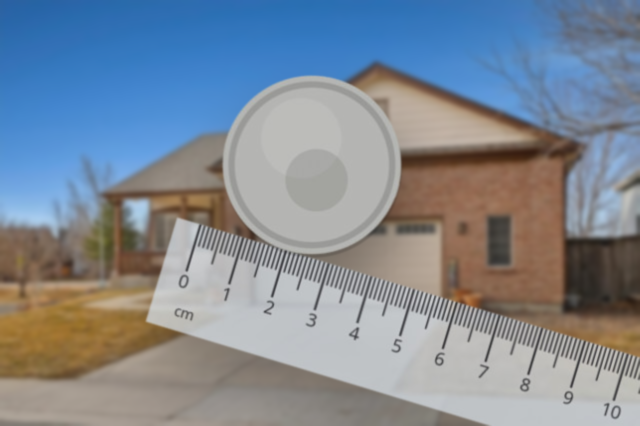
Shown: 4 cm
